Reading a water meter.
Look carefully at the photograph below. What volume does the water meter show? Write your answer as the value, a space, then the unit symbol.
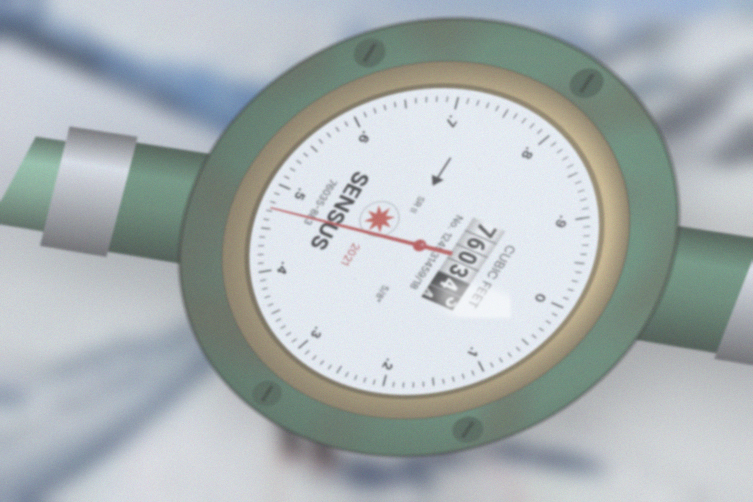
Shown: 760343.47 ft³
